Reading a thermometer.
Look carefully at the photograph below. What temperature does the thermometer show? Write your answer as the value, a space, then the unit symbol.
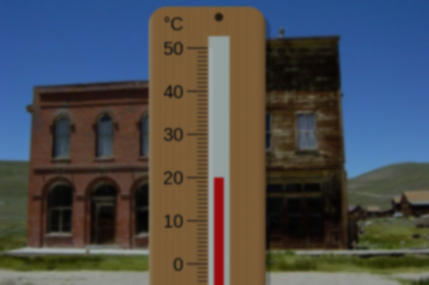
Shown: 20 °C
